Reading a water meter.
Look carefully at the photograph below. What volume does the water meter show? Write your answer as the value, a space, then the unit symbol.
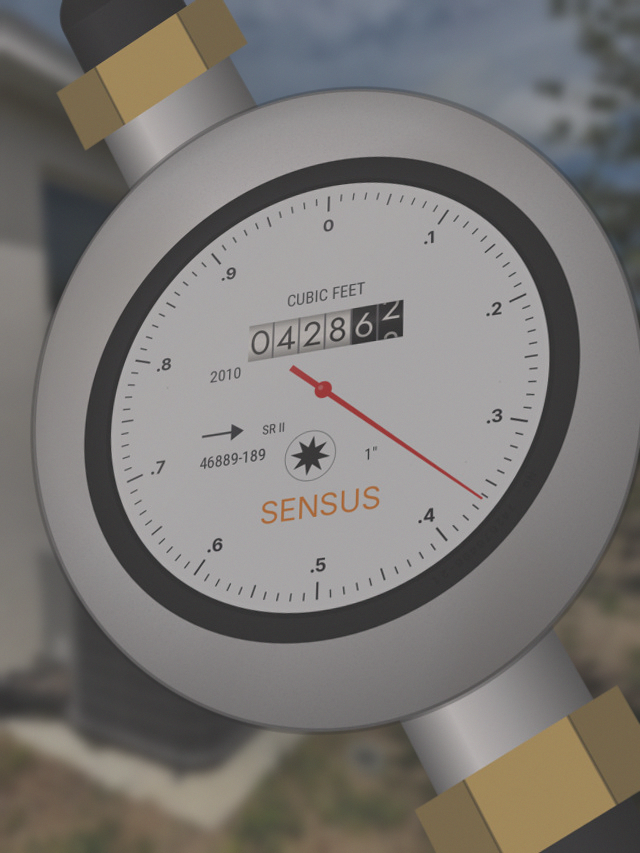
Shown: 42862.36 ft³
